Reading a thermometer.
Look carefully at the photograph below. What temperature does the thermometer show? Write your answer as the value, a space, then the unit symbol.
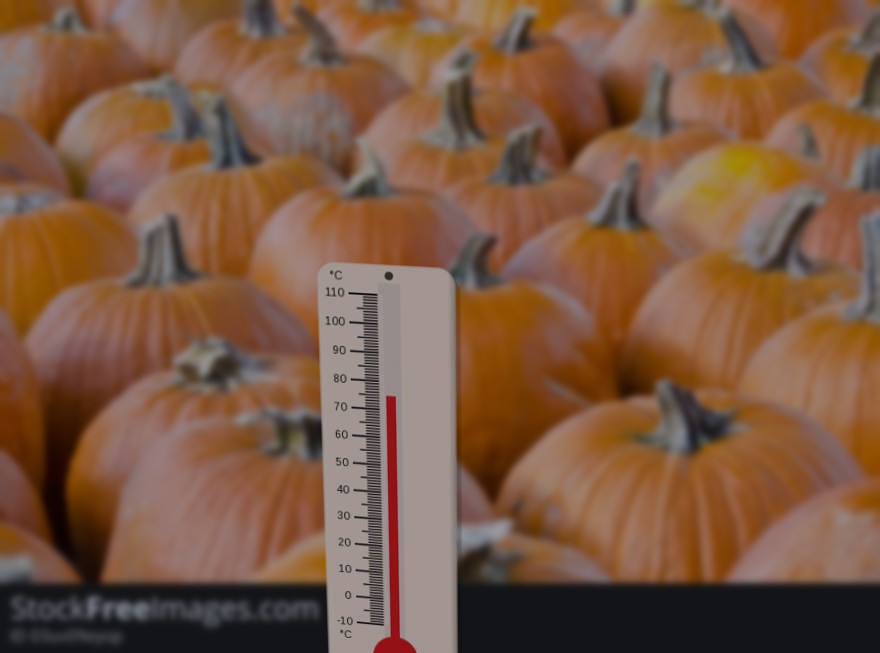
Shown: 75 °C
